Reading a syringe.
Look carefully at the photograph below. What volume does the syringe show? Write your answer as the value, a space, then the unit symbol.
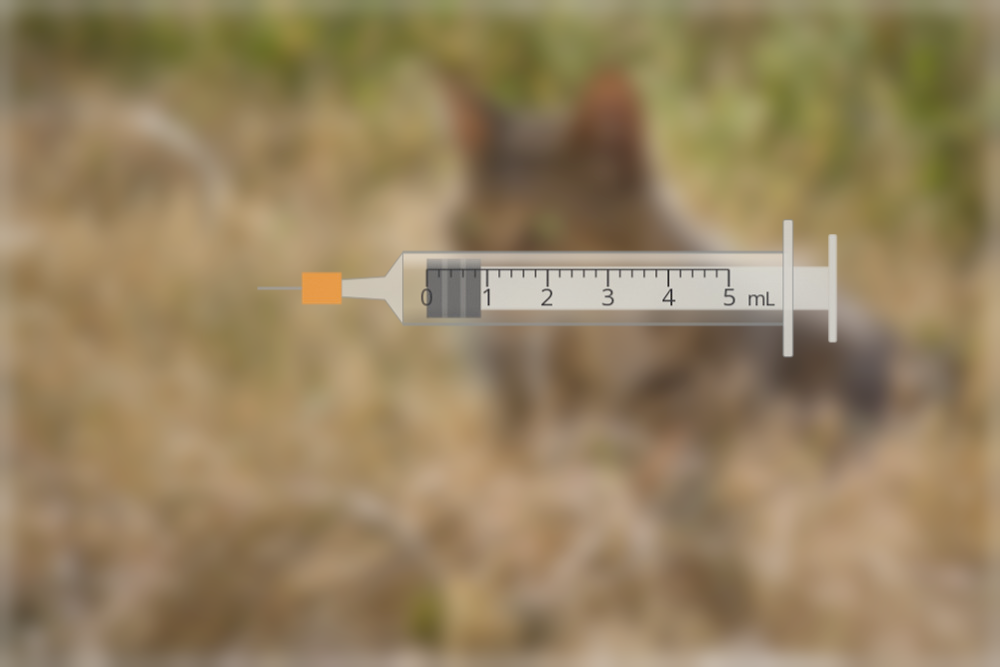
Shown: 0 mL
